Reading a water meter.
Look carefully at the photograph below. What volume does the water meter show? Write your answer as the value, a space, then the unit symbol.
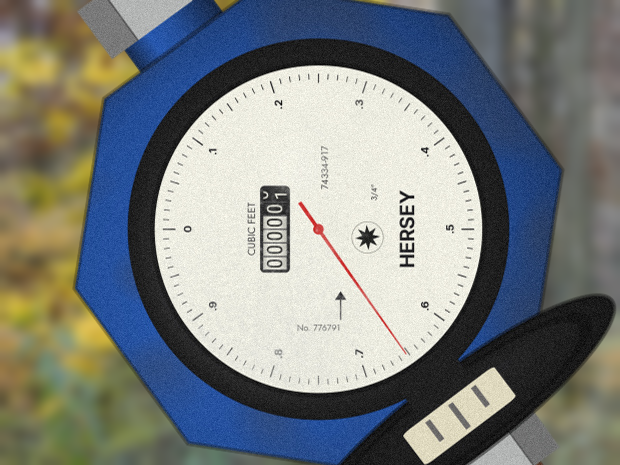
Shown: 0.65 ft³
